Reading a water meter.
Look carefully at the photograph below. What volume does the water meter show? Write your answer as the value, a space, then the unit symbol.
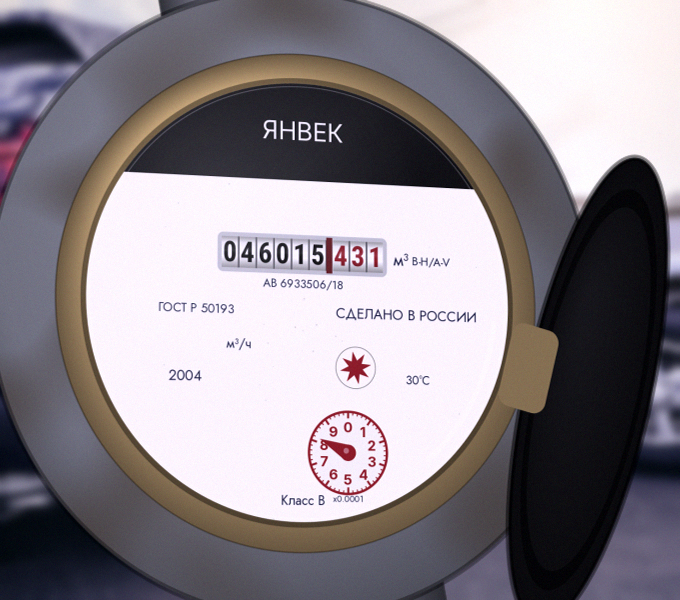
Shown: 46015.4318 m³
